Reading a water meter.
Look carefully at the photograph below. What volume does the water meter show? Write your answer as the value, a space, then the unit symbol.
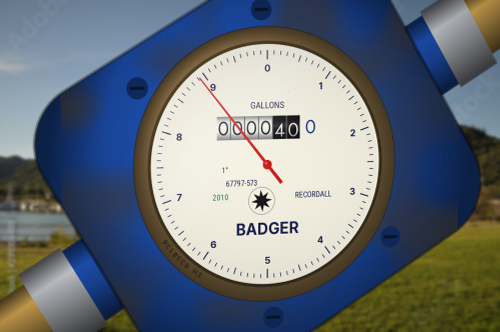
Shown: 398.9 gal
